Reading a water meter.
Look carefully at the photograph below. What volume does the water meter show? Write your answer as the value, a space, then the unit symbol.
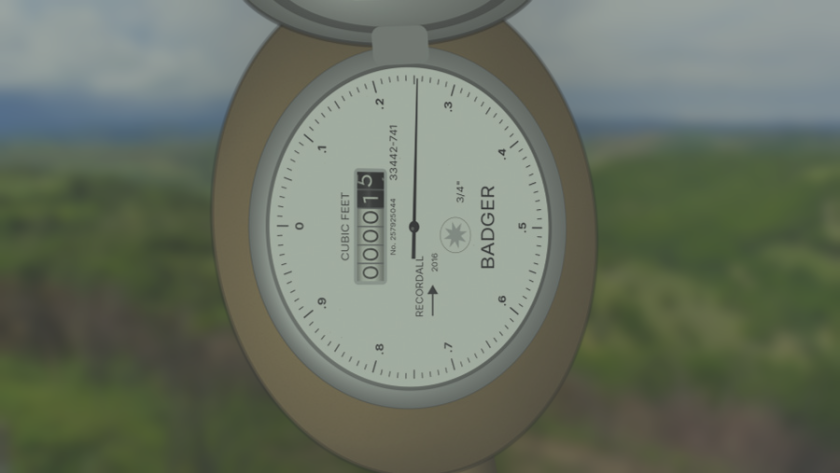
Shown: 15.25 ft³
